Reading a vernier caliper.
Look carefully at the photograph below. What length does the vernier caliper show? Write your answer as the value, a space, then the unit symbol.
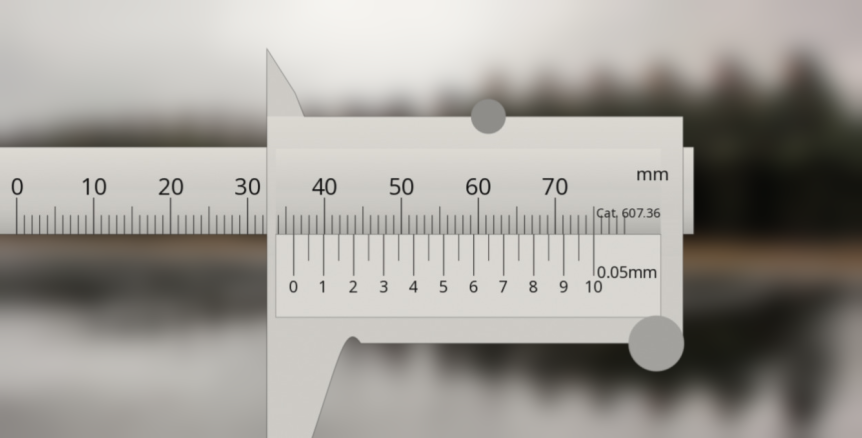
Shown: 36.0 mm
